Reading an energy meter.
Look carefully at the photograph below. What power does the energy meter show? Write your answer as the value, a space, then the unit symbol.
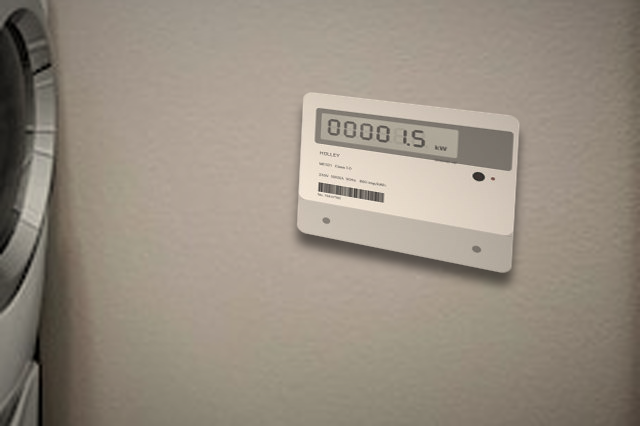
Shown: 1.5 kW
